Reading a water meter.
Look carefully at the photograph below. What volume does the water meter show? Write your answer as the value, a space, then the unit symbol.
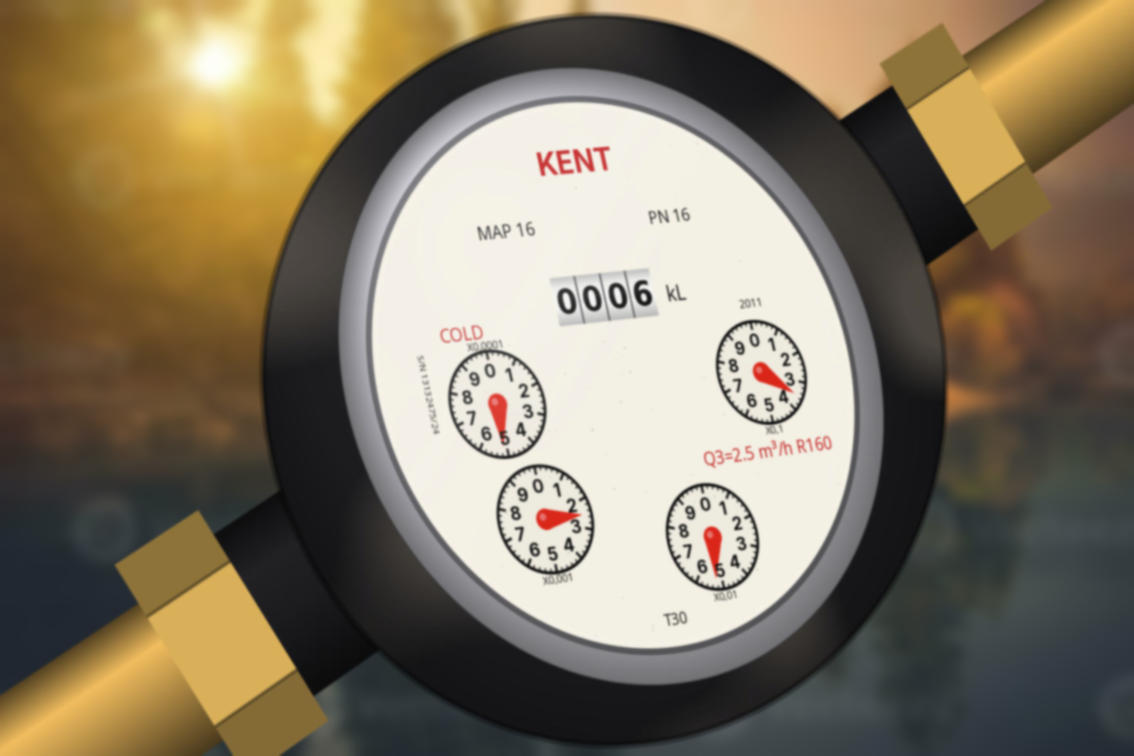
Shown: 6.3525 kL
